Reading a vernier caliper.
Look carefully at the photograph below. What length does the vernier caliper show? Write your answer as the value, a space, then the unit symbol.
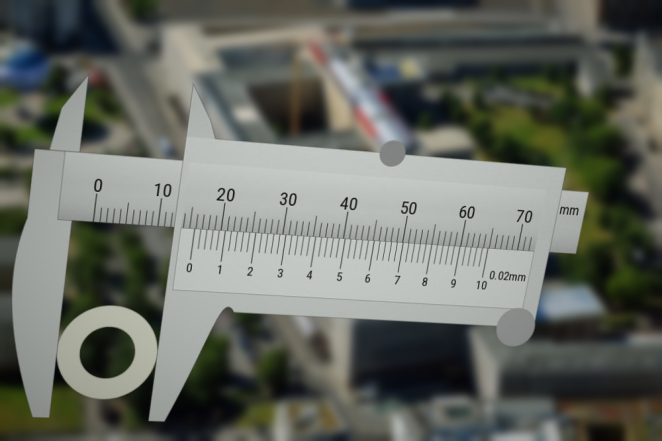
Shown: 15.8 mm
